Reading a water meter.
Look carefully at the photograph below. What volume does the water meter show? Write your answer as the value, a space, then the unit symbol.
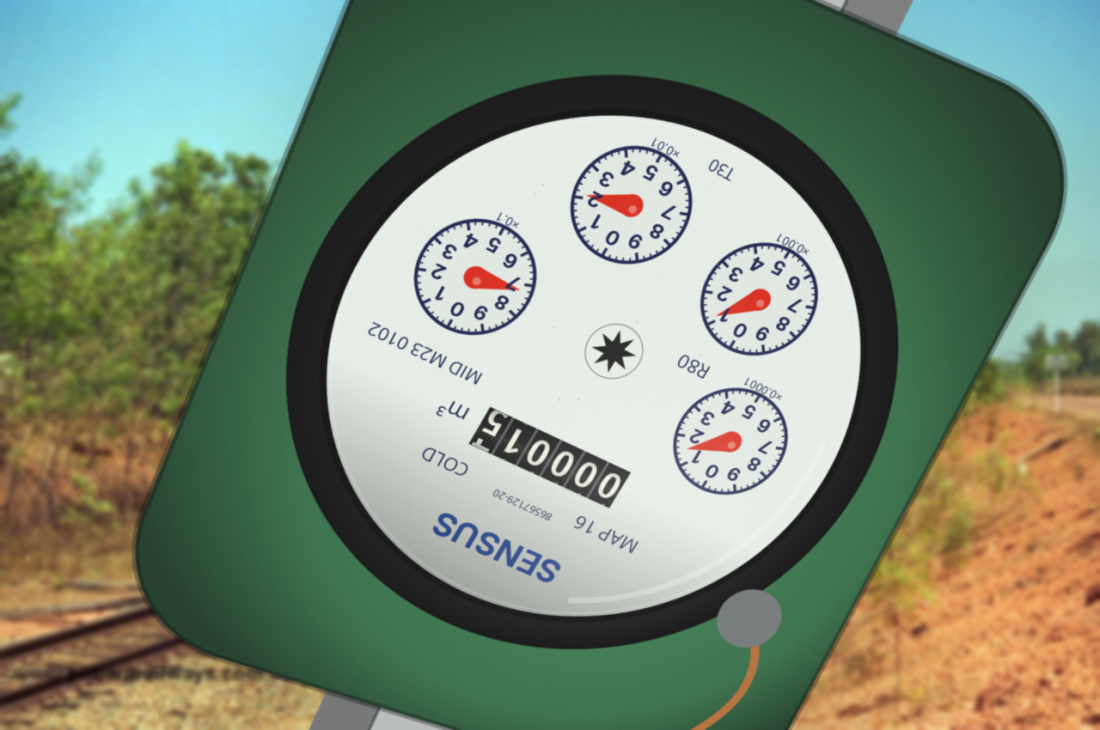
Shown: 14.7211 m³
